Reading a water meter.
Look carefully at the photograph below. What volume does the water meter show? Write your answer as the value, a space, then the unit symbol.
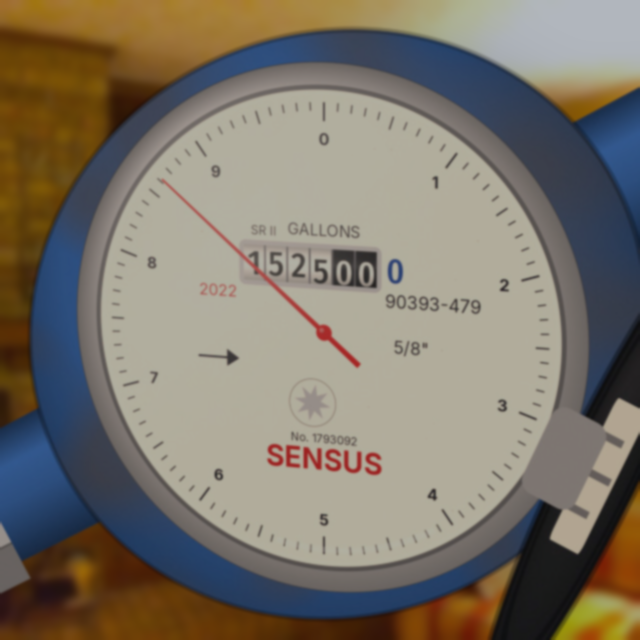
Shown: 1524998.6 gal
